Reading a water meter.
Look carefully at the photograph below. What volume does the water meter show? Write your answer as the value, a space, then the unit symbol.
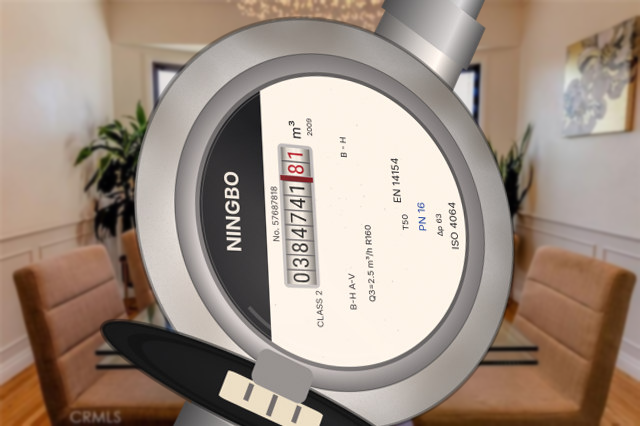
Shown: 384741.81 m³
